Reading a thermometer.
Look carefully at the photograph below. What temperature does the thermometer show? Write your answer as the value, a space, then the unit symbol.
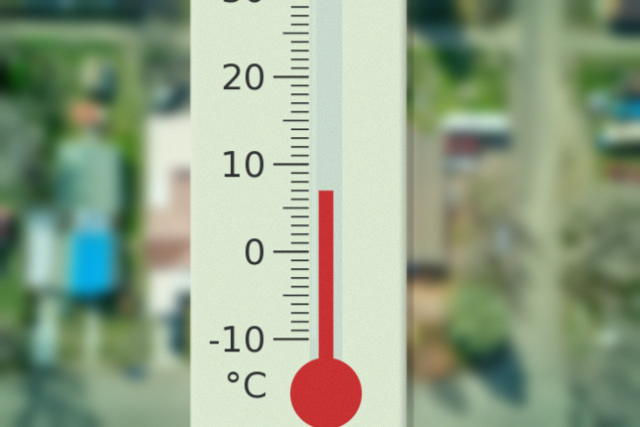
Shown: 7 °C
